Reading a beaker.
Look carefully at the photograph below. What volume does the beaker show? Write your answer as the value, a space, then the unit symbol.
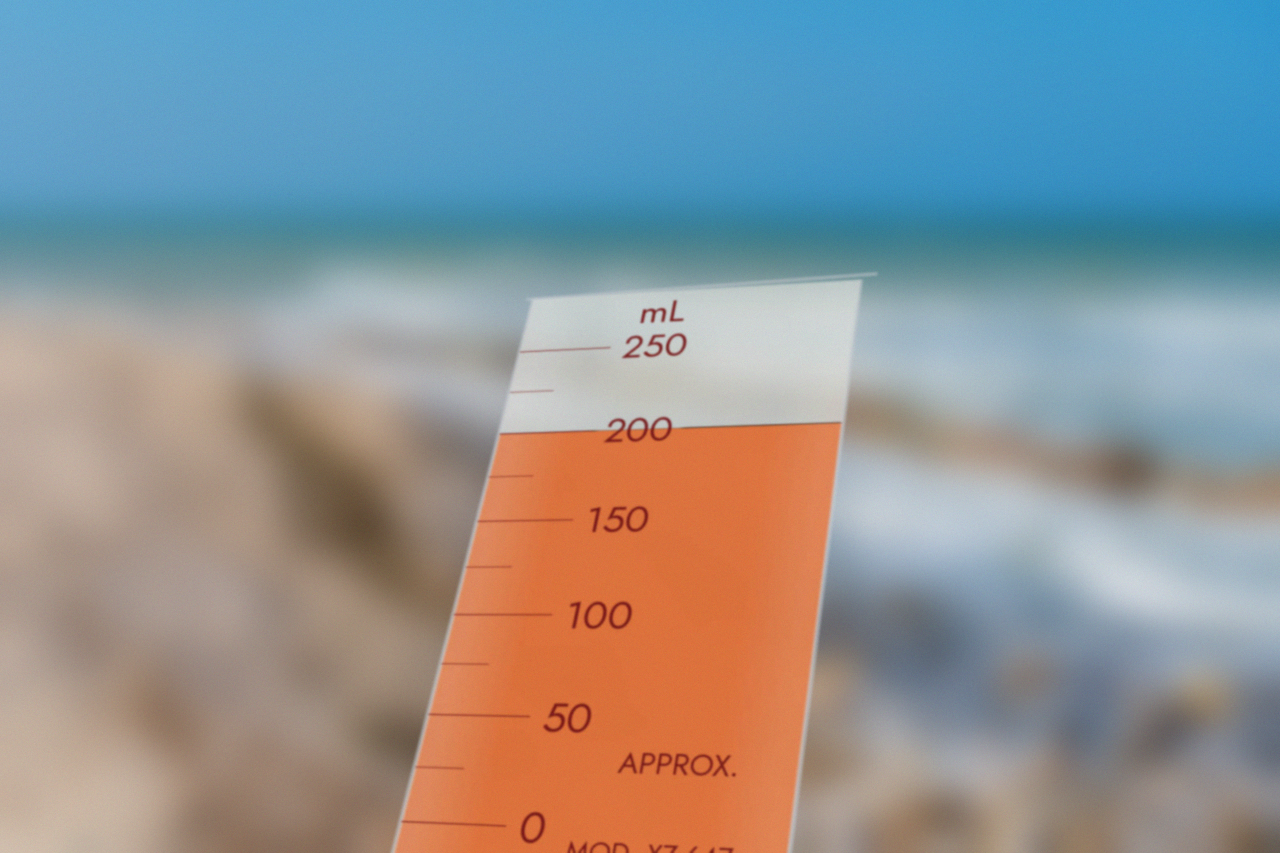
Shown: 200 mL
